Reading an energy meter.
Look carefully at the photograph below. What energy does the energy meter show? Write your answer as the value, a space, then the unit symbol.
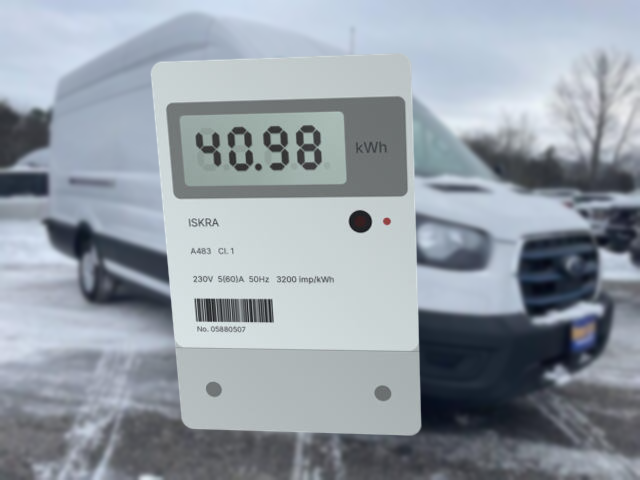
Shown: 40.98 kWh
